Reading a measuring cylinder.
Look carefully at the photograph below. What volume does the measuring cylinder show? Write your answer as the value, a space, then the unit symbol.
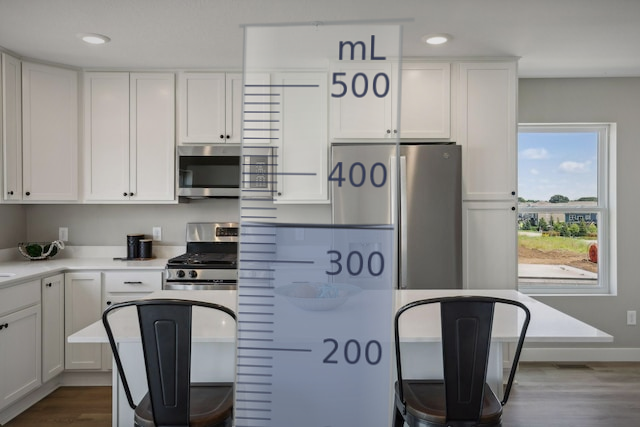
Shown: 340 mL
